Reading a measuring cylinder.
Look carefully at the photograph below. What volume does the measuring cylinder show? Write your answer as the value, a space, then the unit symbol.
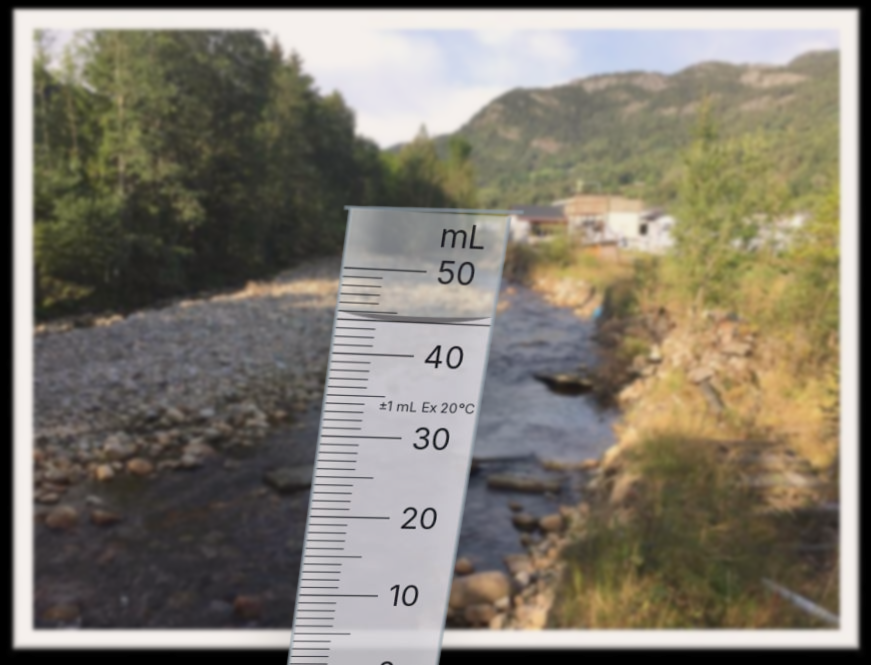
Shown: 44 mL
